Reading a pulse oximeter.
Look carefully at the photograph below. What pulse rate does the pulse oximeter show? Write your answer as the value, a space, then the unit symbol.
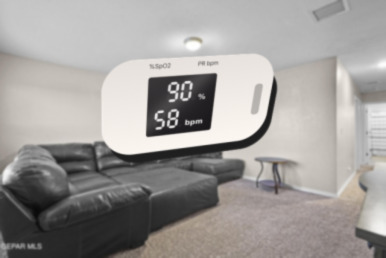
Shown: 58 bpm
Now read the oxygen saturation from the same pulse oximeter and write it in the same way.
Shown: 90 %
